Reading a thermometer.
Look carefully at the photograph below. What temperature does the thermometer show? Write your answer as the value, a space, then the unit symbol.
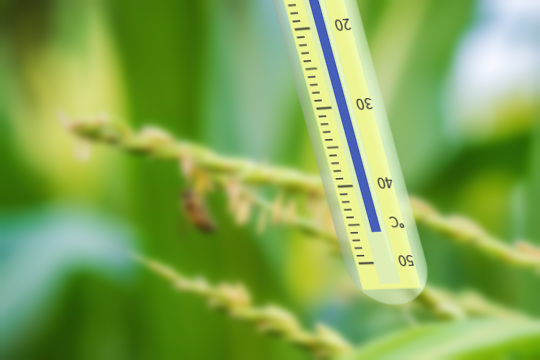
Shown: 46 °C
